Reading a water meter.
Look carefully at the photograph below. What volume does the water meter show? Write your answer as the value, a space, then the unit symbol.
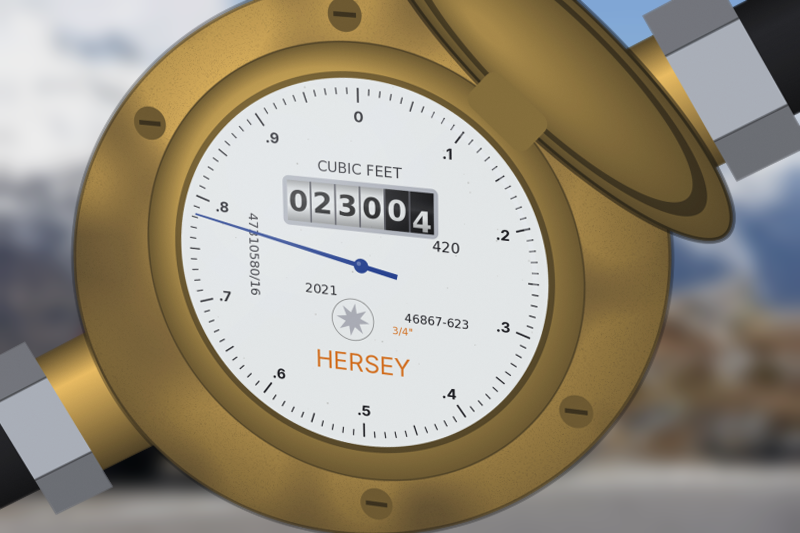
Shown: 23003.78 ft³
